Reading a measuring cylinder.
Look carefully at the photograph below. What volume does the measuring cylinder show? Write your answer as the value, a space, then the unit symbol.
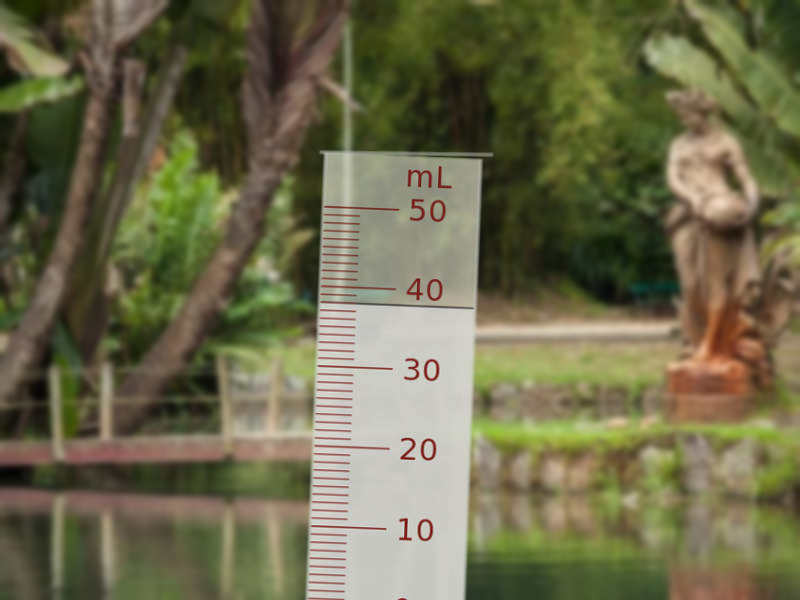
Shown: 38 mL
